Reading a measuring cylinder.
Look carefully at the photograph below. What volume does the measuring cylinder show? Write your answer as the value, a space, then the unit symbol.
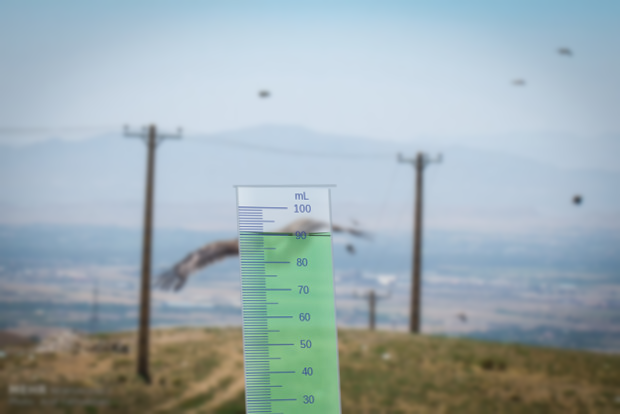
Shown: 90 mL
